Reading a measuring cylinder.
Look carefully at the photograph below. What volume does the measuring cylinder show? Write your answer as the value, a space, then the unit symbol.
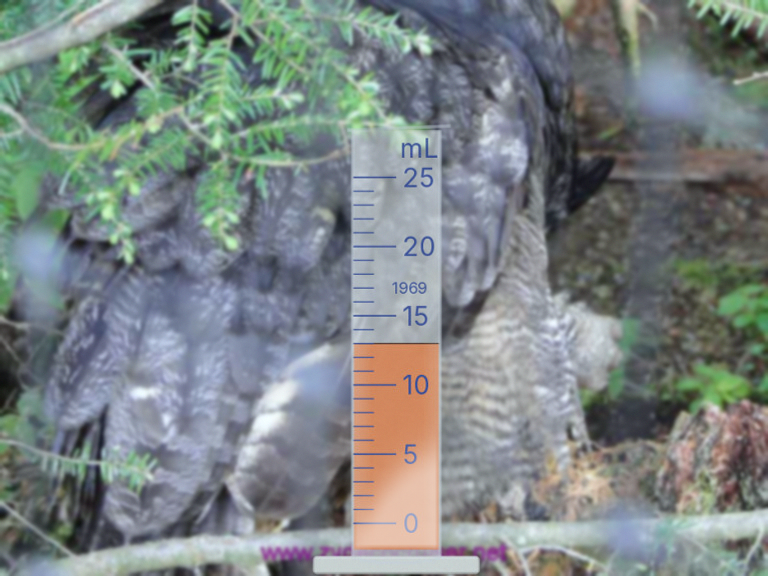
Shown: 13 mL
